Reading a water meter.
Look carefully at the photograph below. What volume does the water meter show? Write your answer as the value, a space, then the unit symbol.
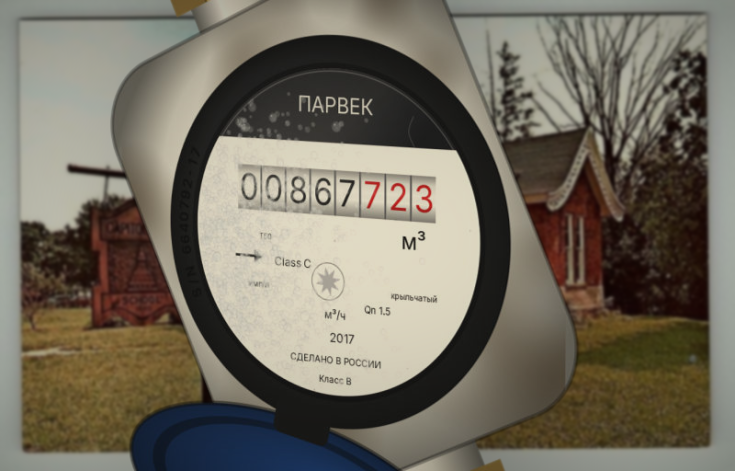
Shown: 867.723 m³
